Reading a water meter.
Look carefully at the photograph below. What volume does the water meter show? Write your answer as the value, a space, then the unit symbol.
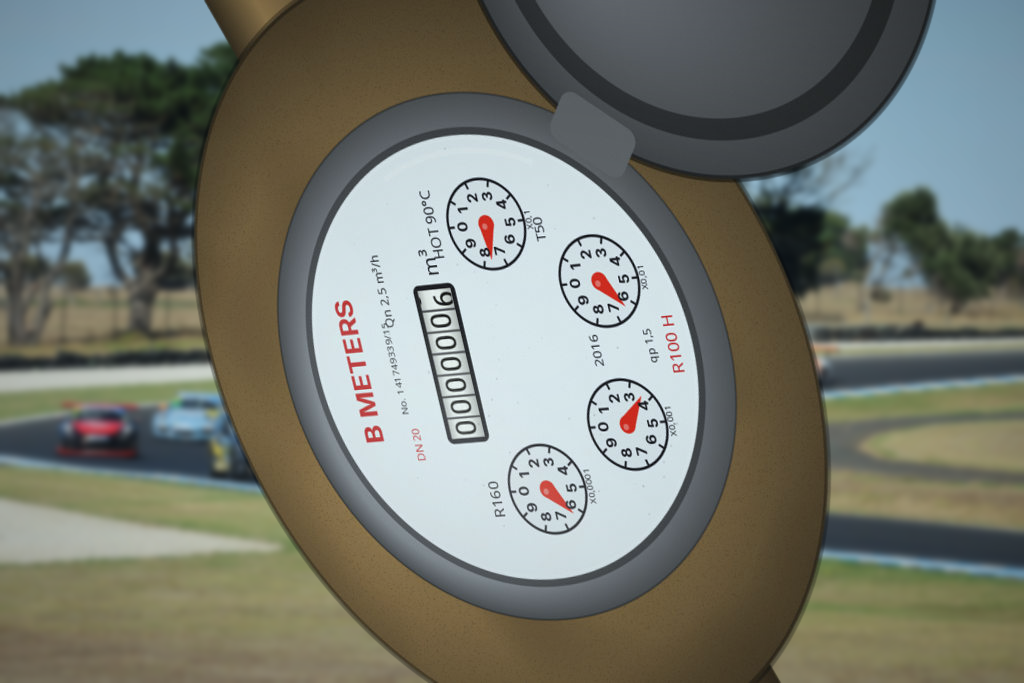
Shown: 5.7636 m³
